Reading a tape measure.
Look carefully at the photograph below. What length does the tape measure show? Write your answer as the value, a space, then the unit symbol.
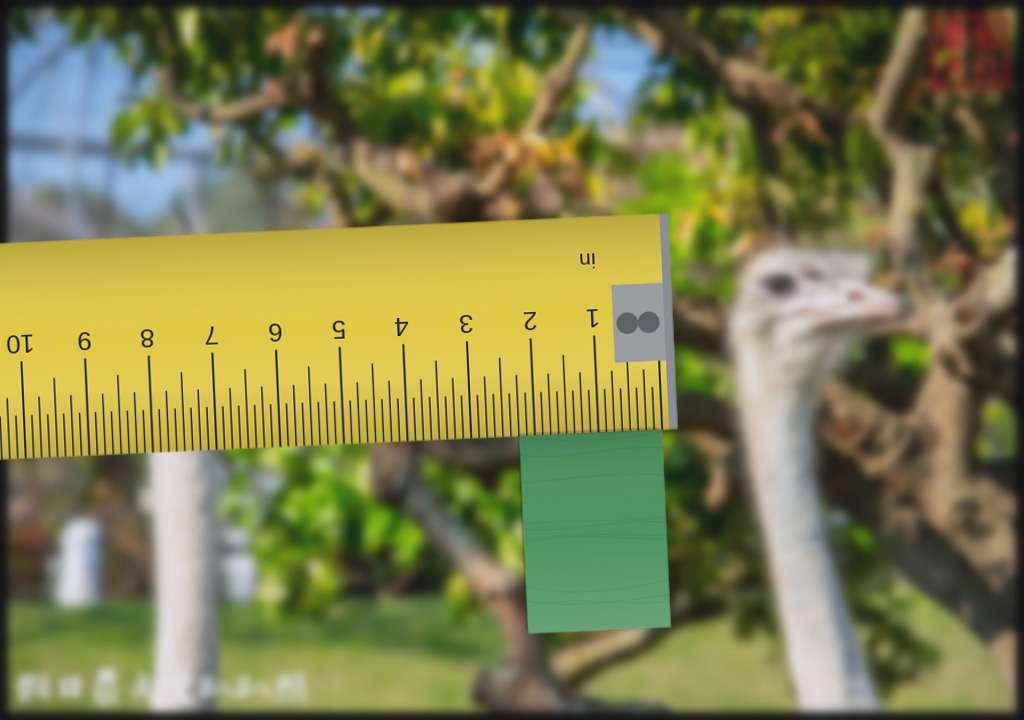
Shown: 2.25 in
